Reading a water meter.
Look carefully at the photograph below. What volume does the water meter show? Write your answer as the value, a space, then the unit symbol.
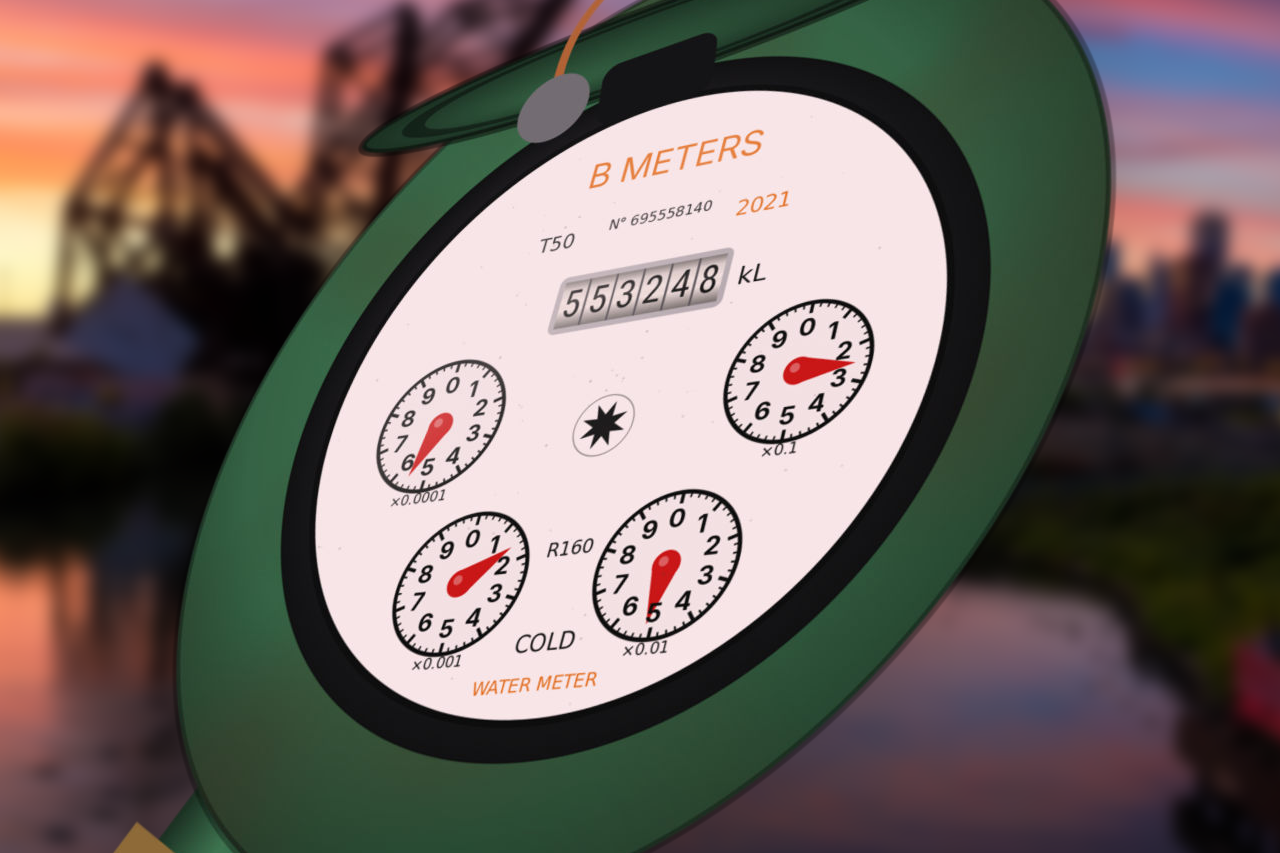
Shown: 553248.2515 kL
